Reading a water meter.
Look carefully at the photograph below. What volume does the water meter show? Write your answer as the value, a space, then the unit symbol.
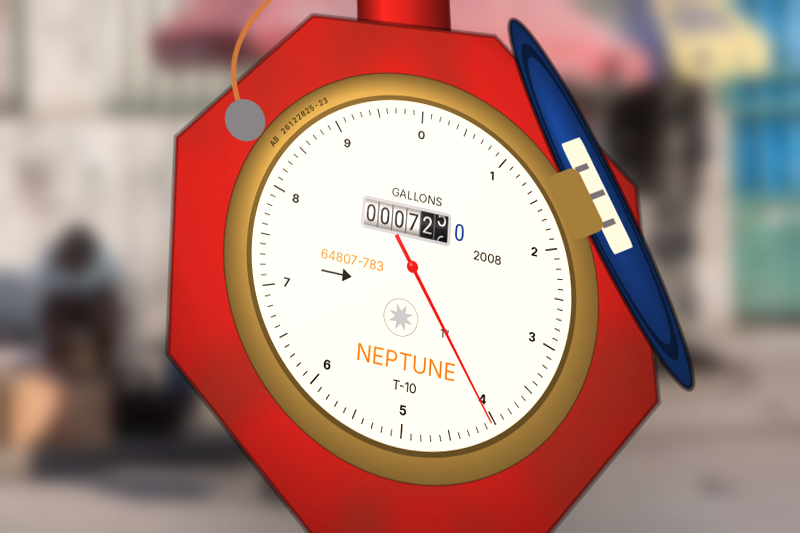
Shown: 7254.0 gal
